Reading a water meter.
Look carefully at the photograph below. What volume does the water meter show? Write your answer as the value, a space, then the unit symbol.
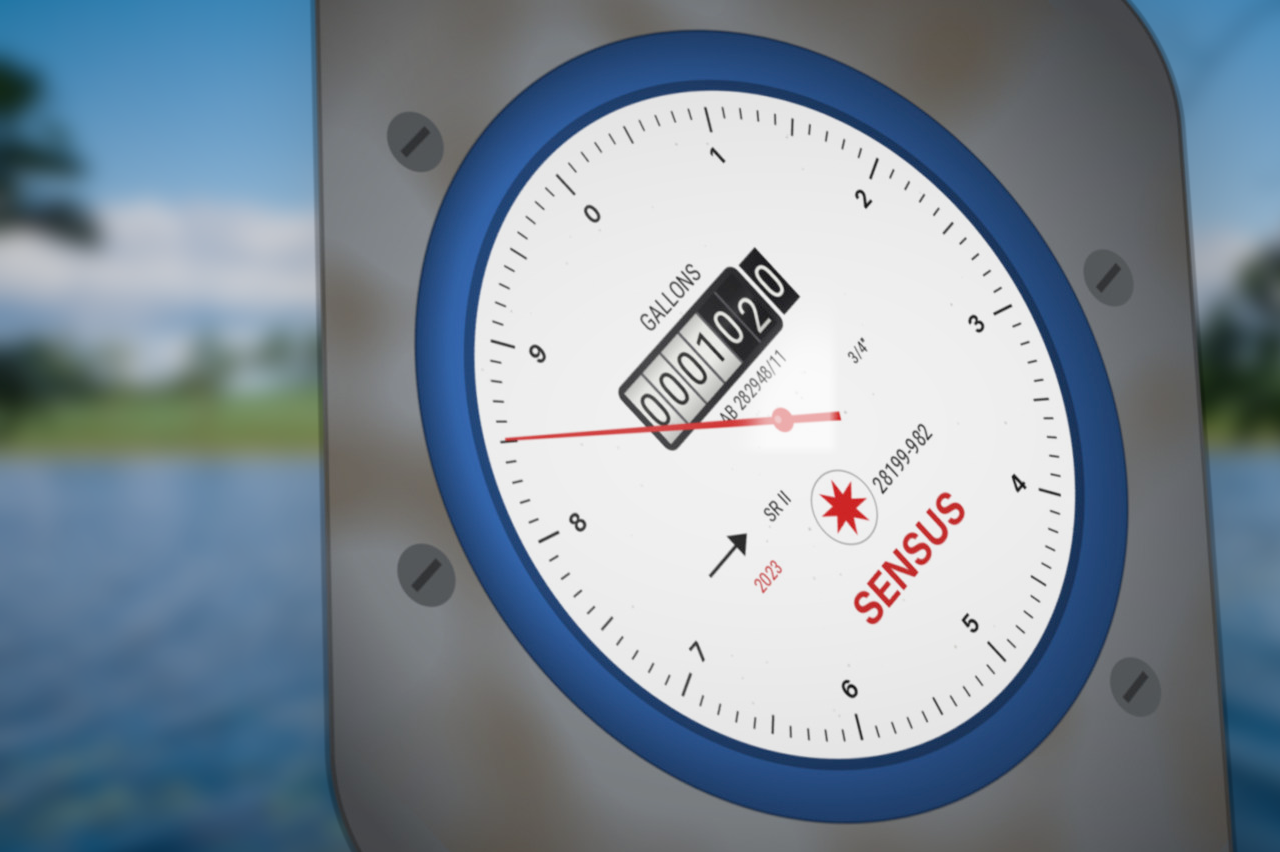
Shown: 1018.5 gal
